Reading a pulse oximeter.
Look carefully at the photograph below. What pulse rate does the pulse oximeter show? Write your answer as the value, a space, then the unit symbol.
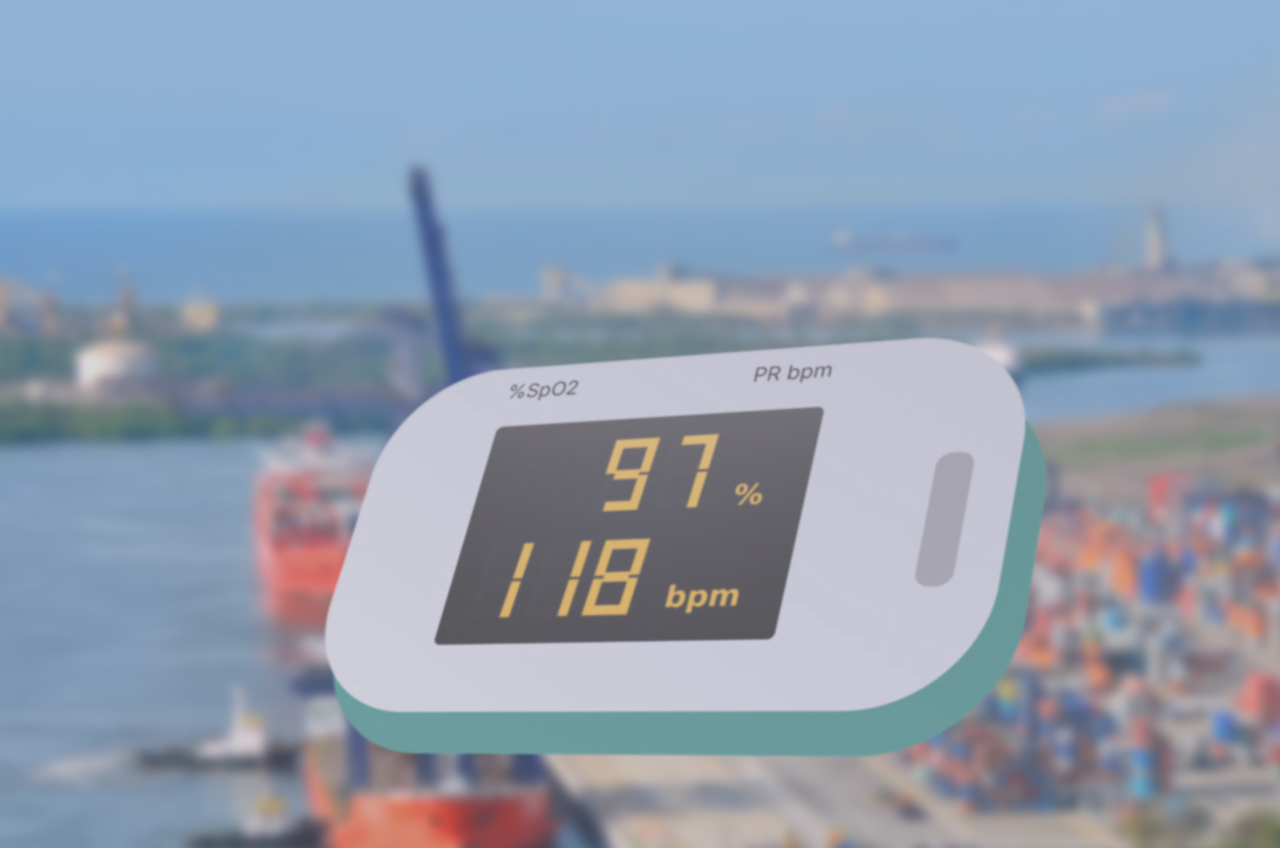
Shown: 118 bpm
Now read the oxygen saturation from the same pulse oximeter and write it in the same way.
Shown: 97 %
